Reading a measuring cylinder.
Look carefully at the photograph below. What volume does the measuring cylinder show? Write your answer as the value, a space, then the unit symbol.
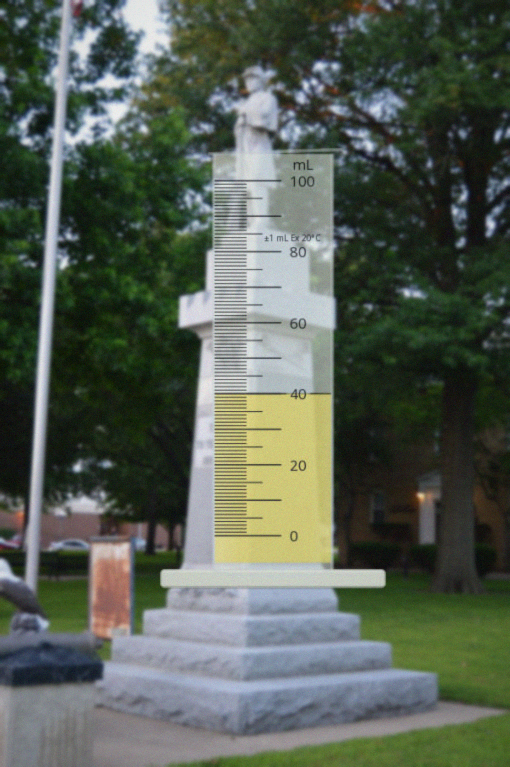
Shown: 40 mL
